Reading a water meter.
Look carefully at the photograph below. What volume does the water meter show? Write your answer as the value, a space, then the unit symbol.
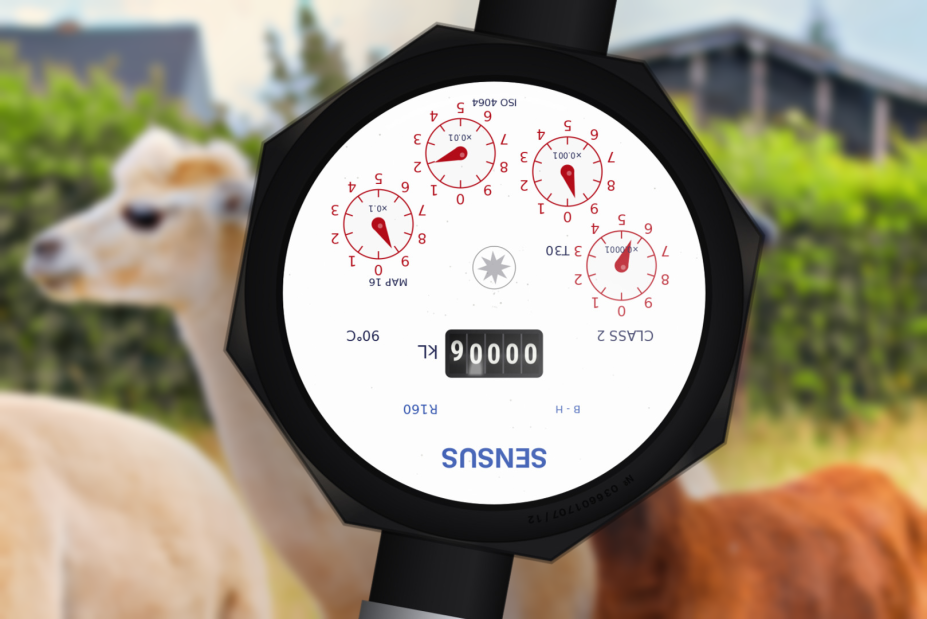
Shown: 5.9195 kL
